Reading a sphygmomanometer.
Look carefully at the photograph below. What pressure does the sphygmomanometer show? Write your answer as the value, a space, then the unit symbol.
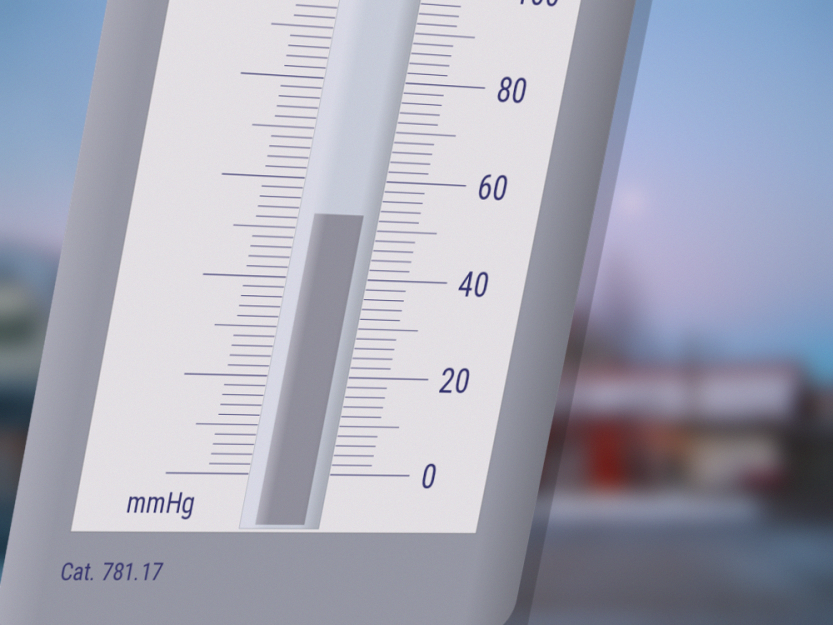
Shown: 53 mmHg
